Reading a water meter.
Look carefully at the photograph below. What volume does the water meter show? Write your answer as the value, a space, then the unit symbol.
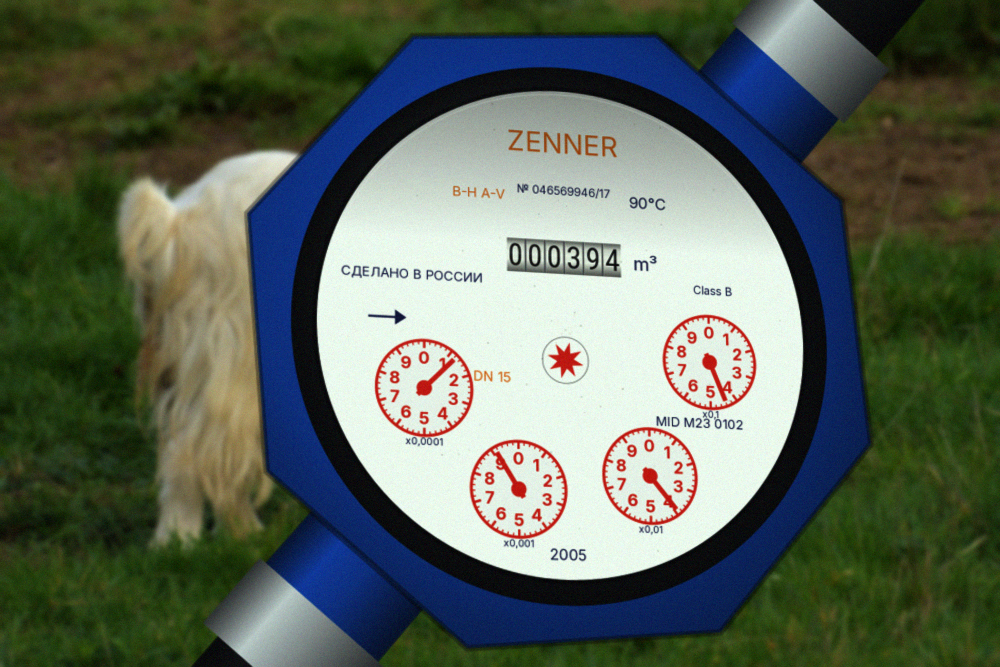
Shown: 394.4391 m³
